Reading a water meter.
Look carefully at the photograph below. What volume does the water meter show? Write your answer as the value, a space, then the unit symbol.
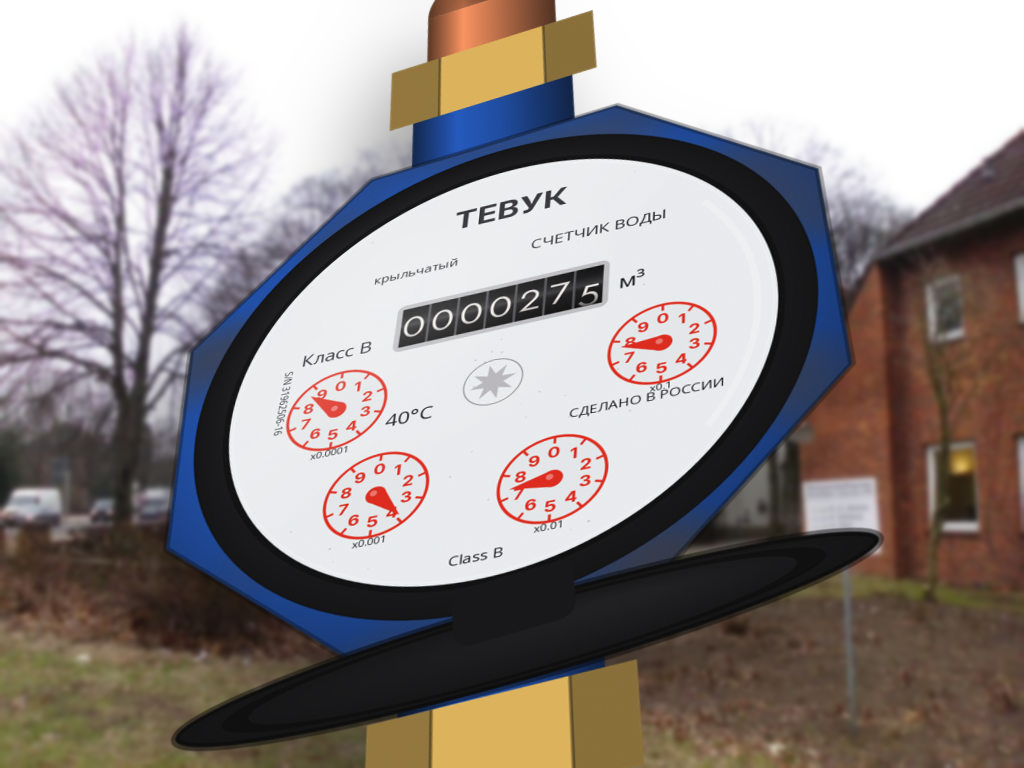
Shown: 274.7738 m³
